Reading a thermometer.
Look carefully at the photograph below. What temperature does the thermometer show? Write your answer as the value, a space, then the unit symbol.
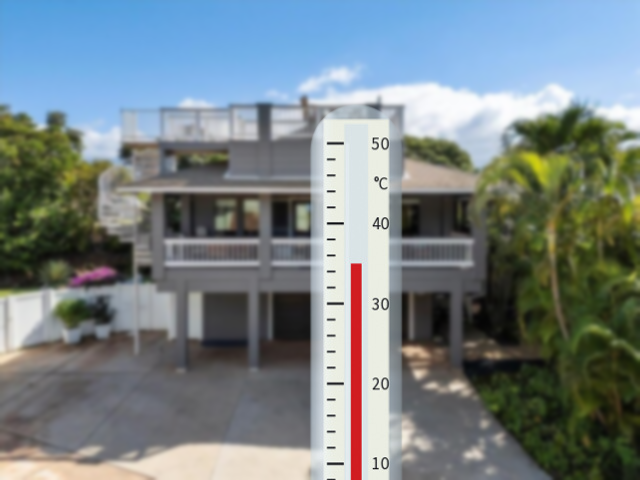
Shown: 35 °C
